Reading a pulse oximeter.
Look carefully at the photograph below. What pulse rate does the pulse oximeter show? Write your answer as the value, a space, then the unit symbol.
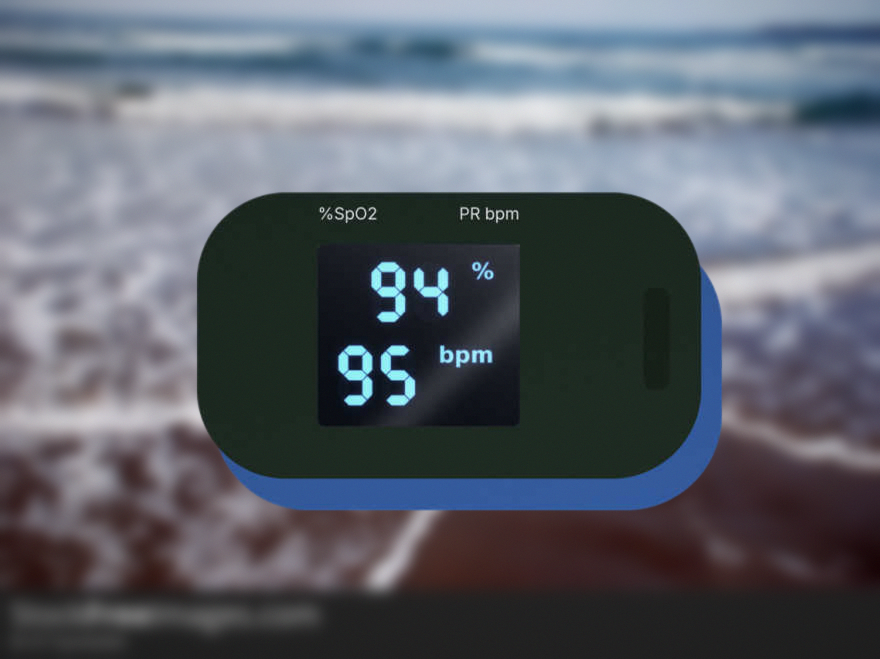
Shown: 95 bpm
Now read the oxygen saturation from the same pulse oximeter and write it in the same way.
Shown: 94 %
